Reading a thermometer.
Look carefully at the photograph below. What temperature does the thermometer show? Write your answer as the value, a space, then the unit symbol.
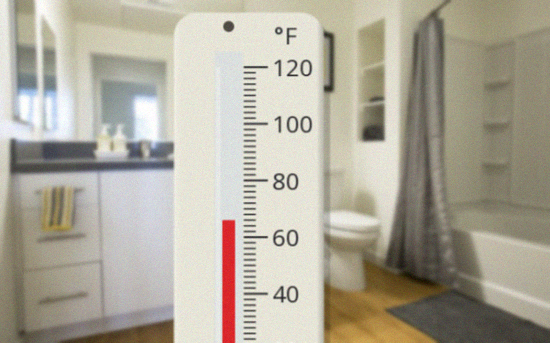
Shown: 66 °F
